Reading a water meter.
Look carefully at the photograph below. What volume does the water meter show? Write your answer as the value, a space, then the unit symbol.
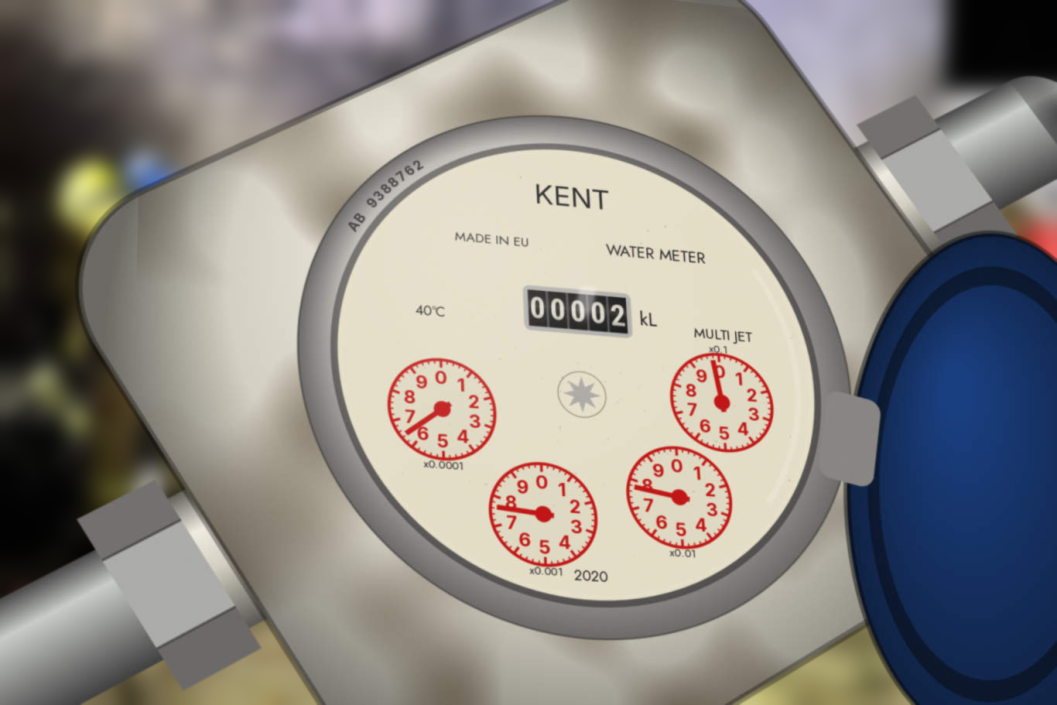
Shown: 1.9776 kL
